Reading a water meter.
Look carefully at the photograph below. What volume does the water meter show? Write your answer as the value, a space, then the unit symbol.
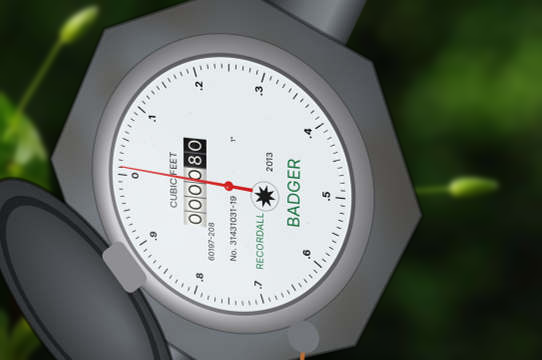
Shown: 80.01 ft³
